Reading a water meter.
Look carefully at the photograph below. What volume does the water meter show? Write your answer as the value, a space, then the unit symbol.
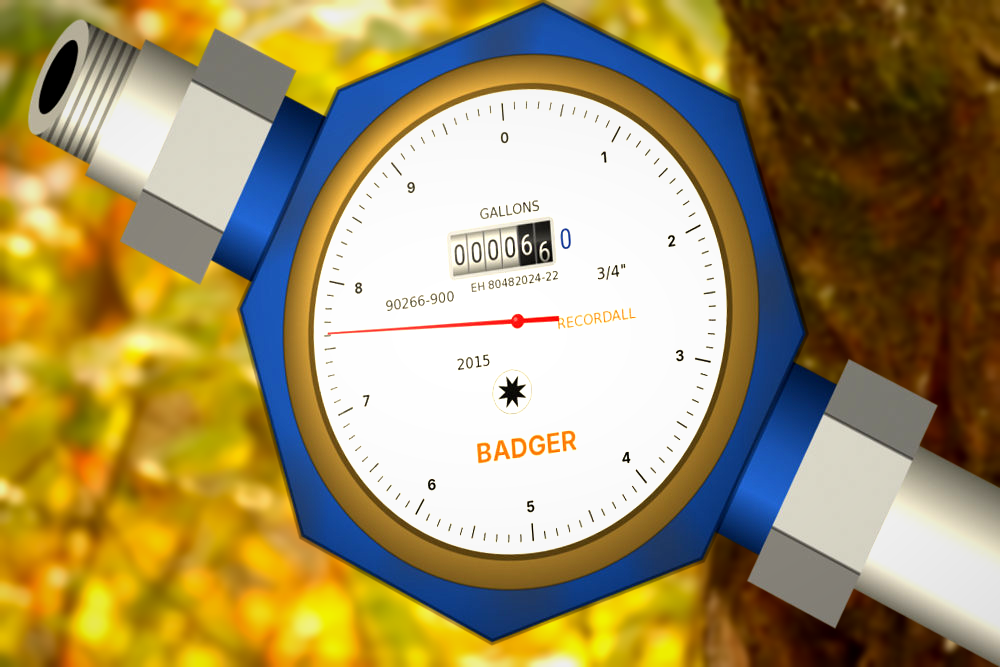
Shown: 657.6 gal
